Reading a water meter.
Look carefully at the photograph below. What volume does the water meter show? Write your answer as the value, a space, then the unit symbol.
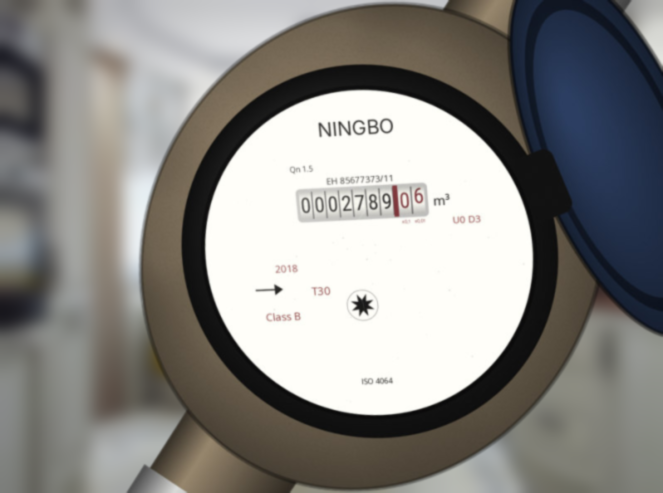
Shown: 2789.06 m³
